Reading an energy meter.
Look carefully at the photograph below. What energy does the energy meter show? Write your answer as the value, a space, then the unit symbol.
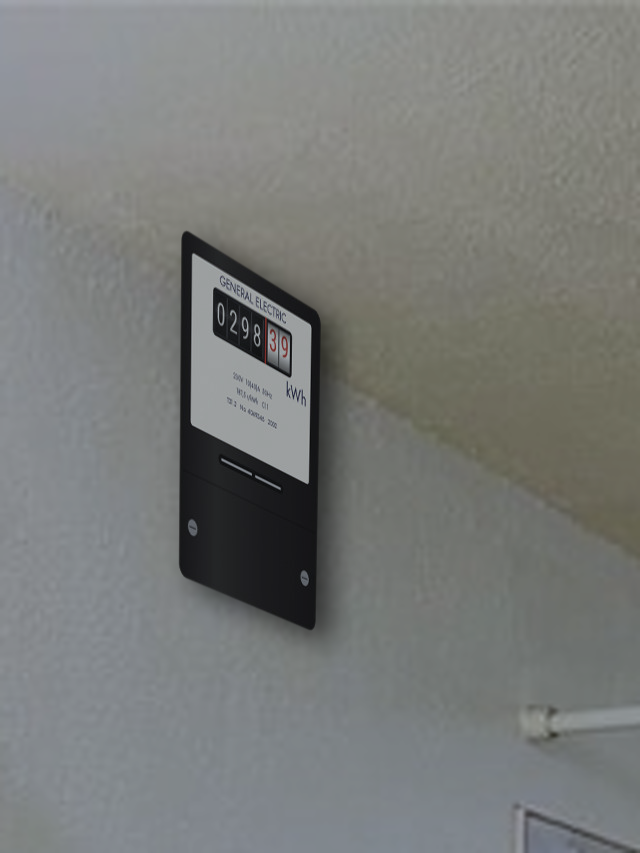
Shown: 298.39 kWh
